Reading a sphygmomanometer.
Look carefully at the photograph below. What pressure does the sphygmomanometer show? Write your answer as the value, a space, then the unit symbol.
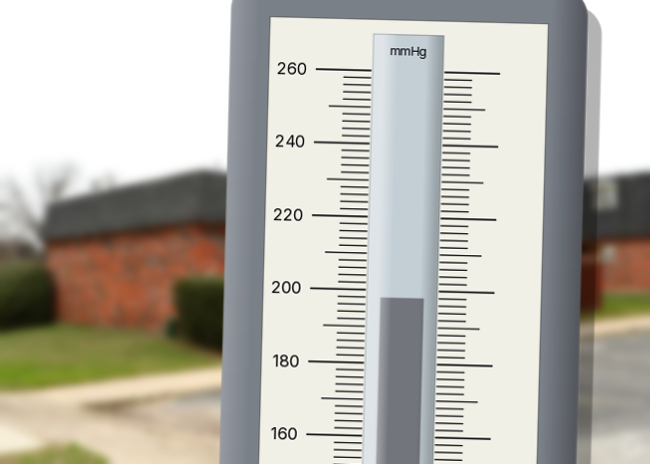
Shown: 198 mmHg
